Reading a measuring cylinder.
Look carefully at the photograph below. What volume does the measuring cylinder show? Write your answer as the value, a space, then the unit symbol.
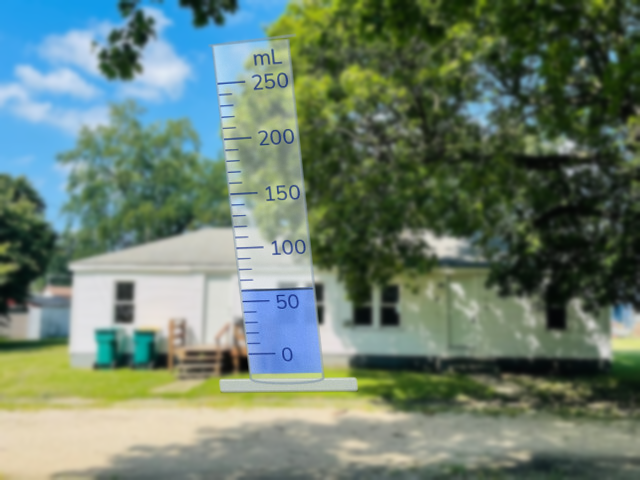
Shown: 60 mL
